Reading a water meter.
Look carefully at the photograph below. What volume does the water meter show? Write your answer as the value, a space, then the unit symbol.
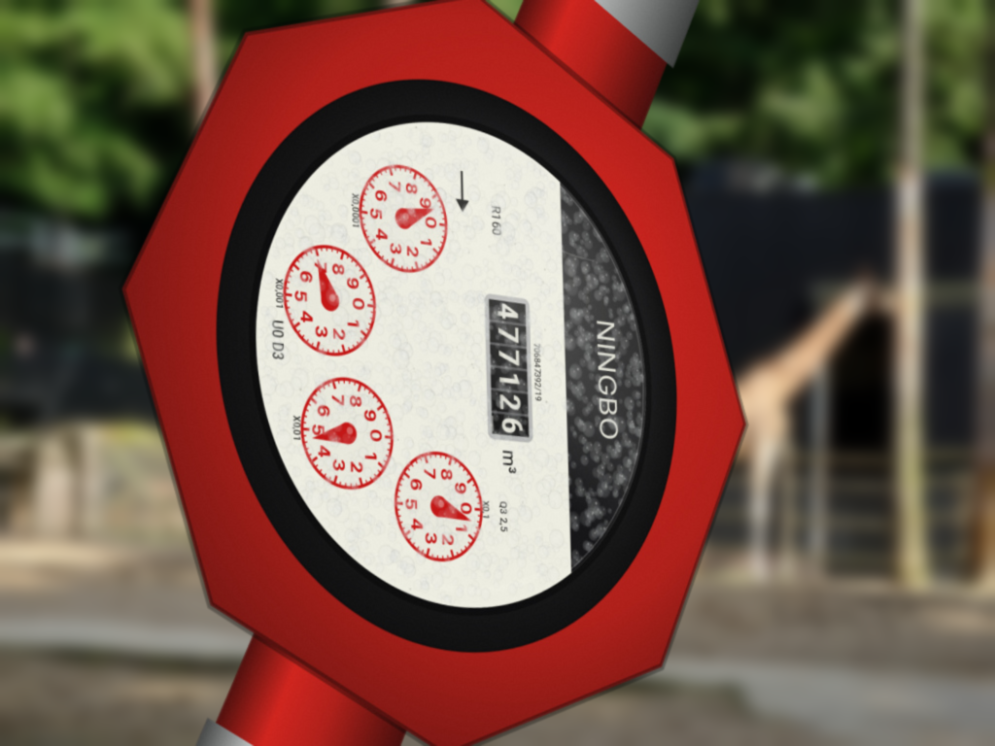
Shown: 477126.0469 m³
